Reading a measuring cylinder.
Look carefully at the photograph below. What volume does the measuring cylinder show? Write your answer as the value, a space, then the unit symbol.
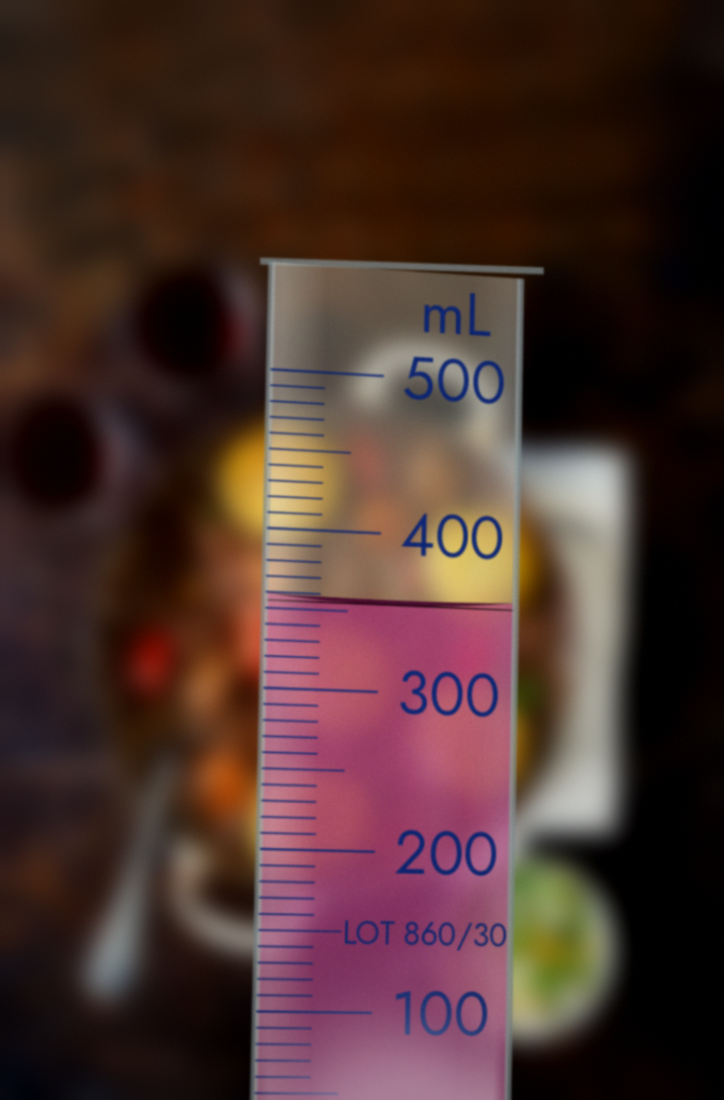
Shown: 355 mL
